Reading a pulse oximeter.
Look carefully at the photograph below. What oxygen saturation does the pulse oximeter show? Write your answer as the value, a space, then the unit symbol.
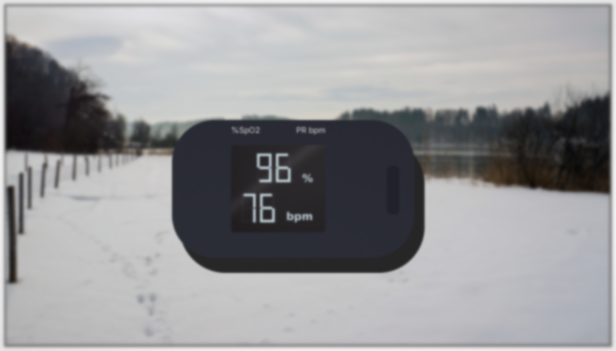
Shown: 96 %
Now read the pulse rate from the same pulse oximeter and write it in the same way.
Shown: 76 bpm
